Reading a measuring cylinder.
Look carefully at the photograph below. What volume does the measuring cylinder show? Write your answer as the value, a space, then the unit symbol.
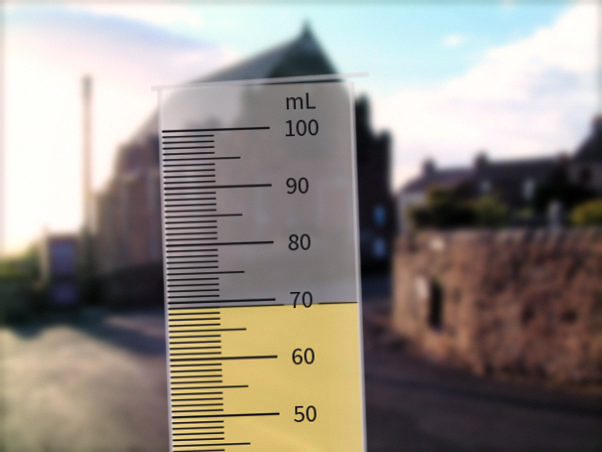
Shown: 69 mL
